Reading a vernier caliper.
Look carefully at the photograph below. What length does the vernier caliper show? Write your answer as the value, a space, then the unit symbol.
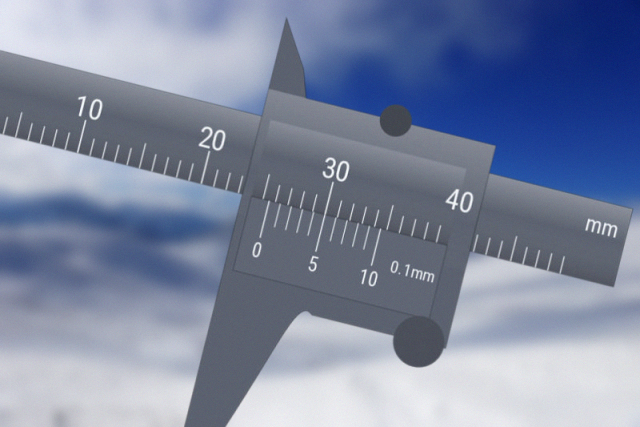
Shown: 25.5 mm
